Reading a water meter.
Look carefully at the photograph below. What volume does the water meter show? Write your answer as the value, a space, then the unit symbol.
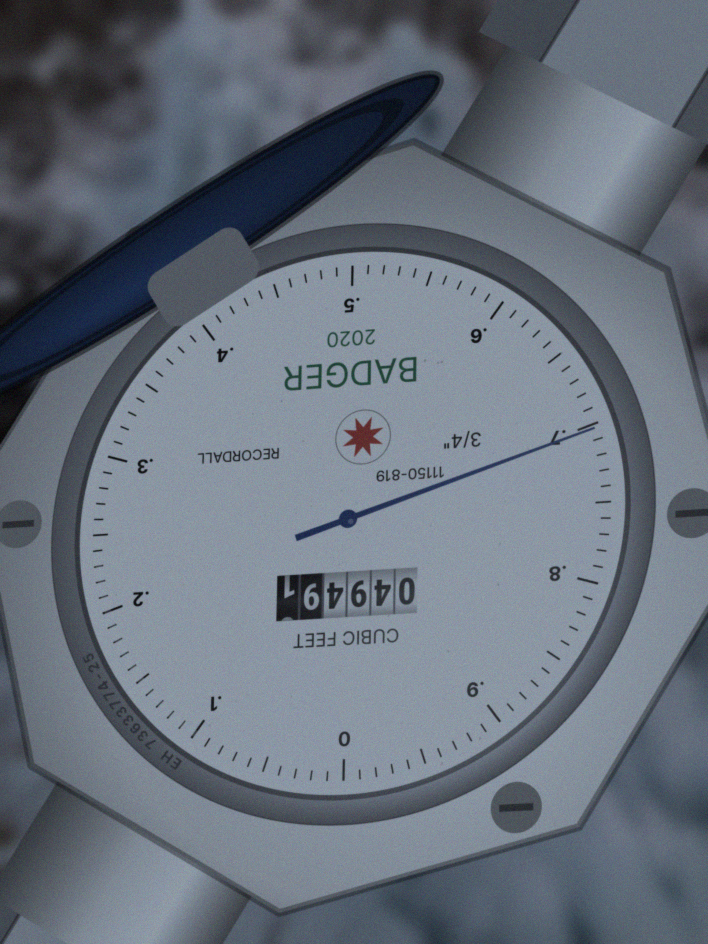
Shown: 49490.70 ft³
